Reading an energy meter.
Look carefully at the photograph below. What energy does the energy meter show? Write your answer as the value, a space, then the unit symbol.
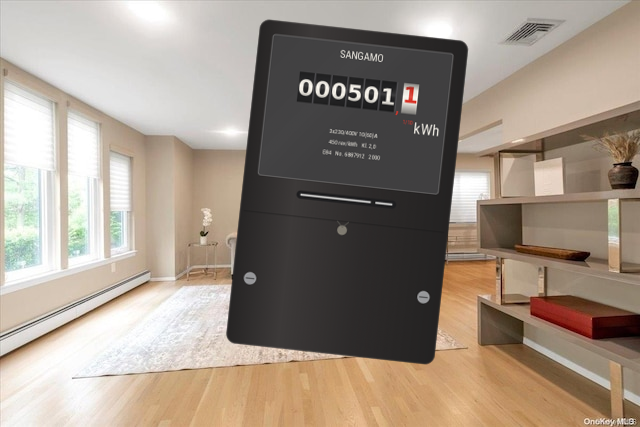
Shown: 501.1 kWh
